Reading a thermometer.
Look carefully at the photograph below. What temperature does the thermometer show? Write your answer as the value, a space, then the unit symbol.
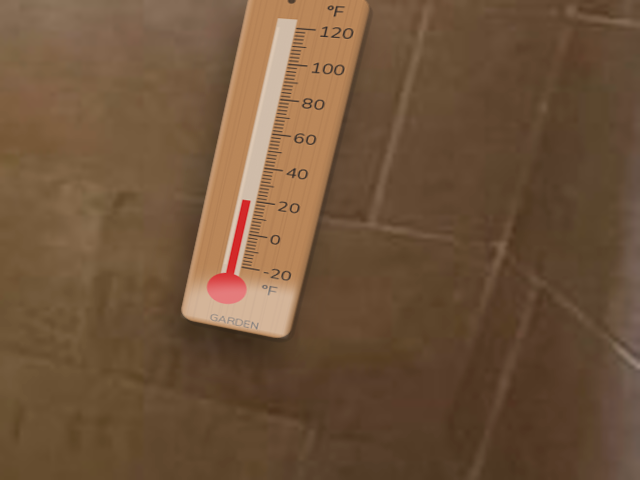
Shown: 20 °F
